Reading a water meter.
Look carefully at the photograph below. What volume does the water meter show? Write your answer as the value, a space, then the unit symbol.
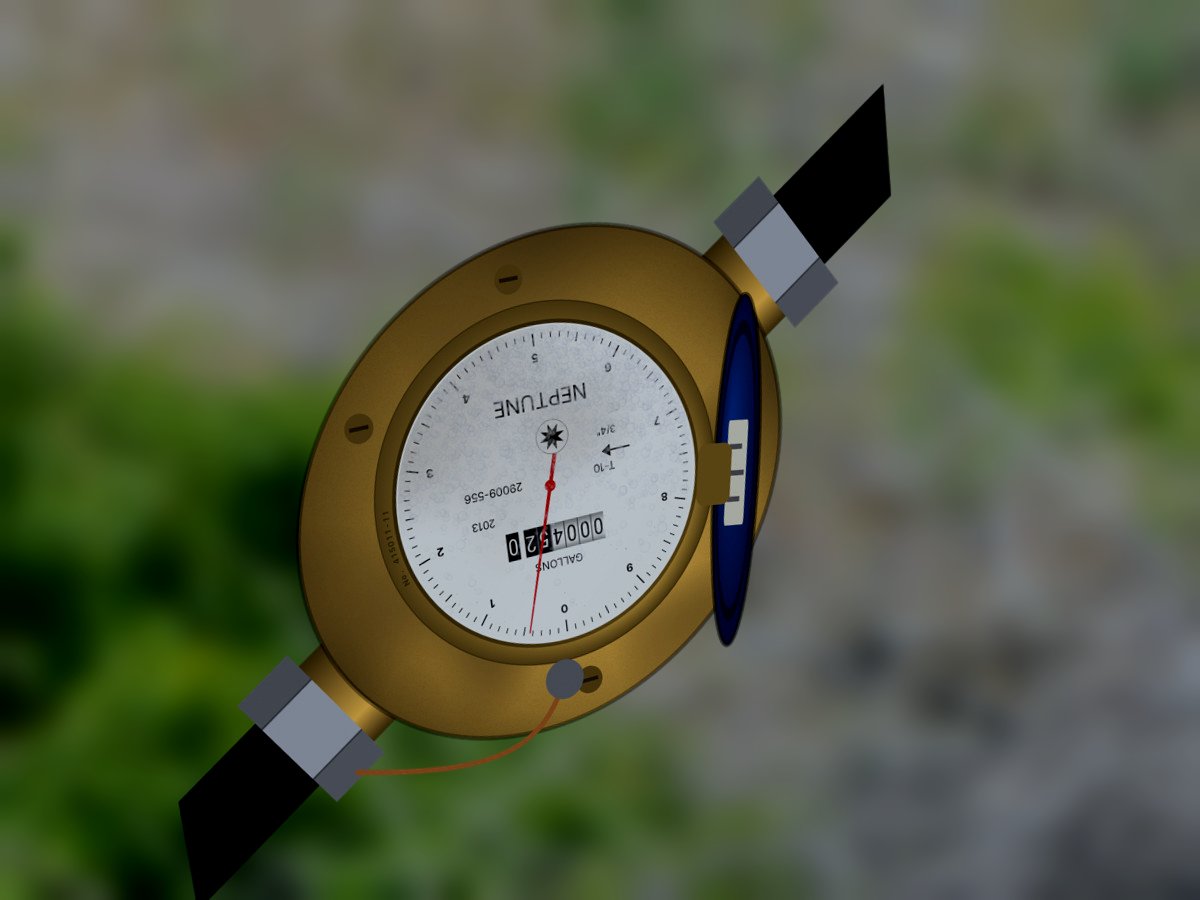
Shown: 4520.4 gal
